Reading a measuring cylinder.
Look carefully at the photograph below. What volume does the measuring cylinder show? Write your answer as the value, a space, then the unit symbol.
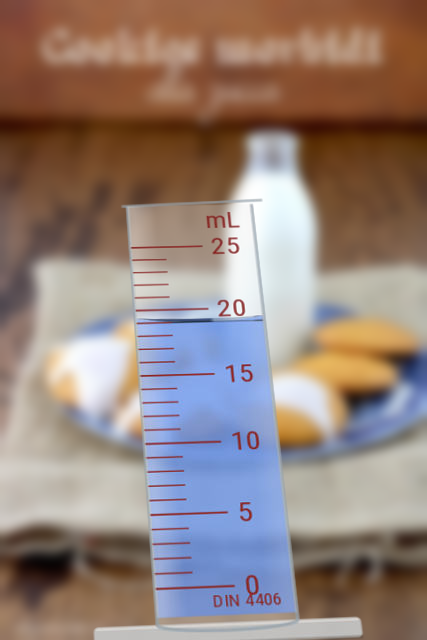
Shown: 19 mL
